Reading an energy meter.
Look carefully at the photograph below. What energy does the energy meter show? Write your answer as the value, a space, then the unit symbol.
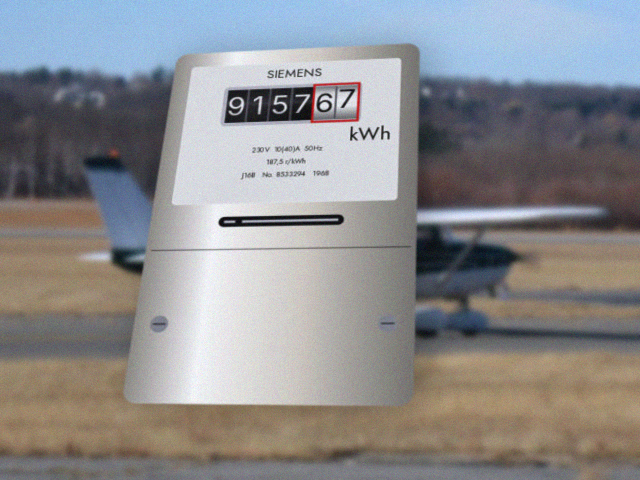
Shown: 9157.67 kWh
